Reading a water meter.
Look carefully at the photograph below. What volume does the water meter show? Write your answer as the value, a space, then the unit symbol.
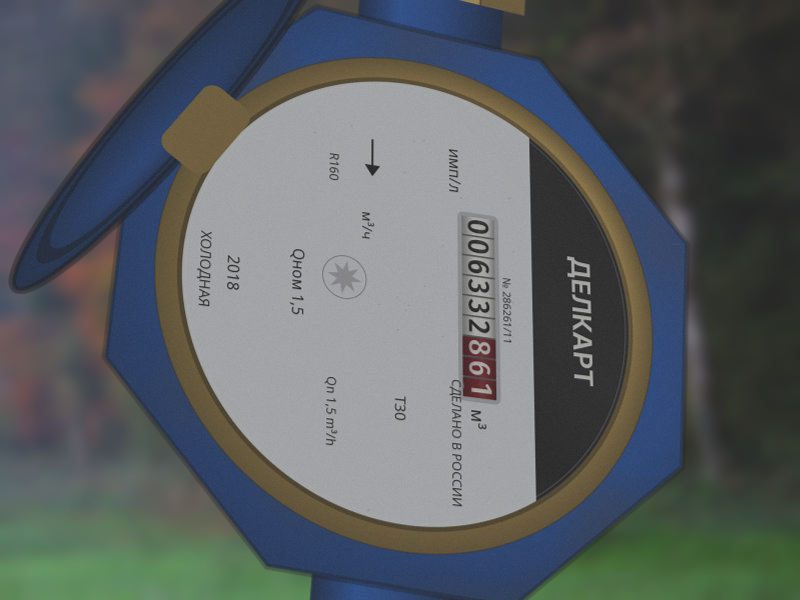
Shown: 6332.861 m³
